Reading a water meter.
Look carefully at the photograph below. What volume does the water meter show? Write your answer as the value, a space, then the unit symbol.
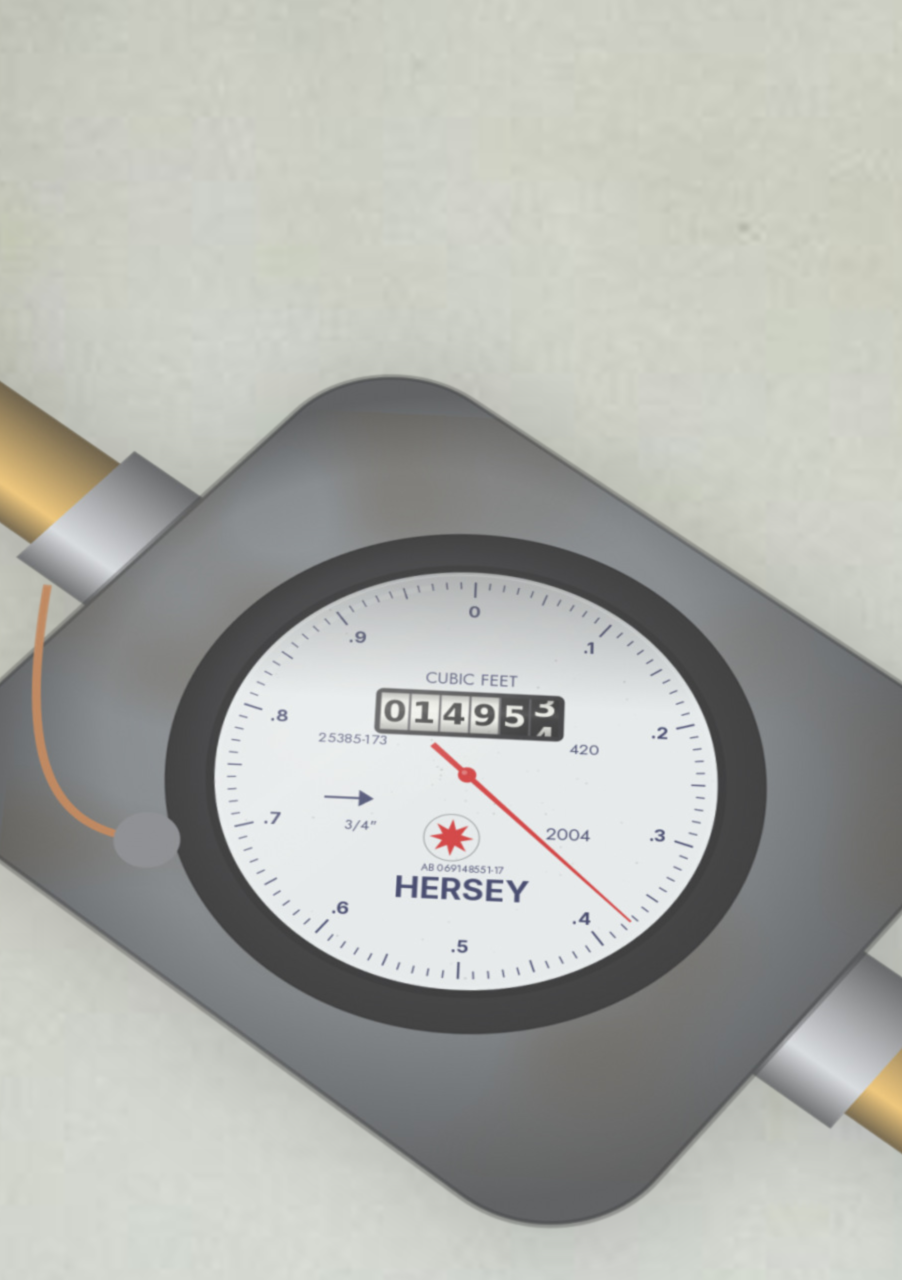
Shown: 14953.37 ft³
